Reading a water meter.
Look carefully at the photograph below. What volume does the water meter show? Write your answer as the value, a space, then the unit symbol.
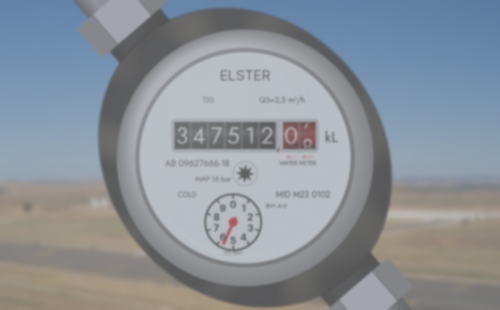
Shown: 347512.075 kL
